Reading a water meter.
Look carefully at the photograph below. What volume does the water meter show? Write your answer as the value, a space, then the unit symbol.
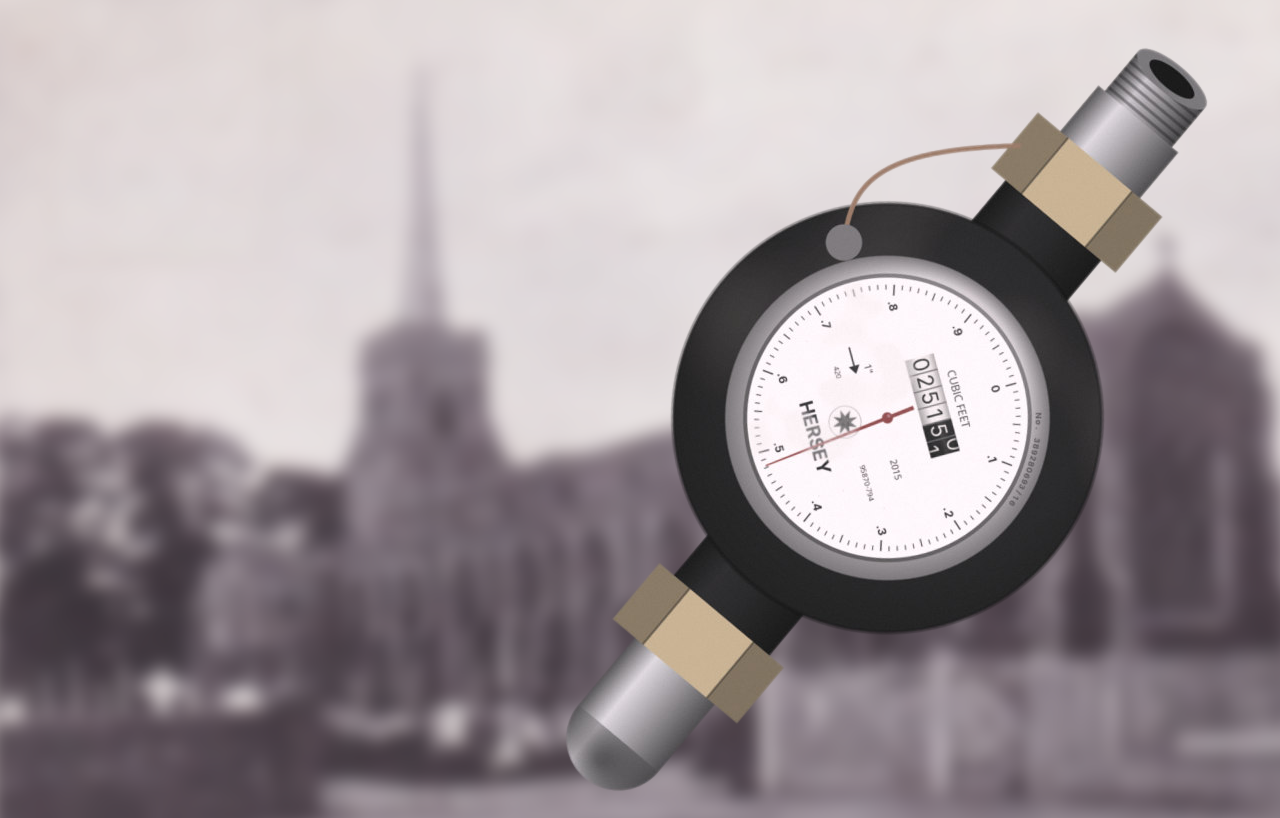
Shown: 25150.48 ft³
